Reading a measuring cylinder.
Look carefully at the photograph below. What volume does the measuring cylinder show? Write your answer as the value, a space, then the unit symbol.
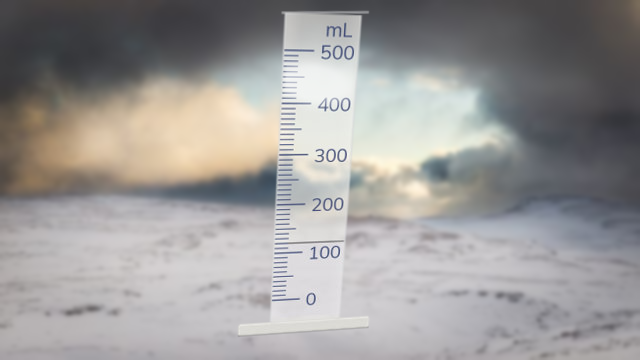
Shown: 120 mL
